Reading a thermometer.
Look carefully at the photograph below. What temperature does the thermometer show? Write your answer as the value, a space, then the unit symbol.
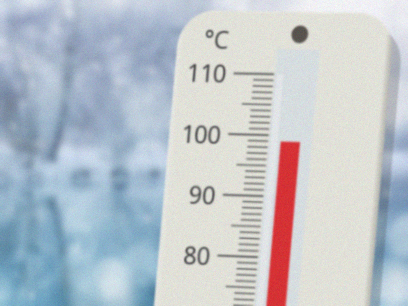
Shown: 99 °C
